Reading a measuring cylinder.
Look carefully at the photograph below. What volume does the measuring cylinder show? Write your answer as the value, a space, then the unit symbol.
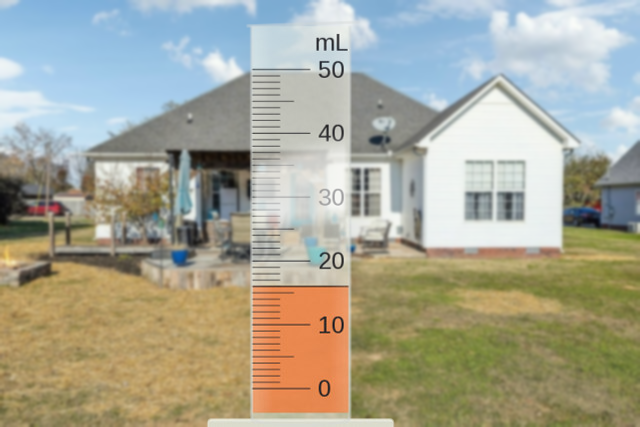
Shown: 16 mL
